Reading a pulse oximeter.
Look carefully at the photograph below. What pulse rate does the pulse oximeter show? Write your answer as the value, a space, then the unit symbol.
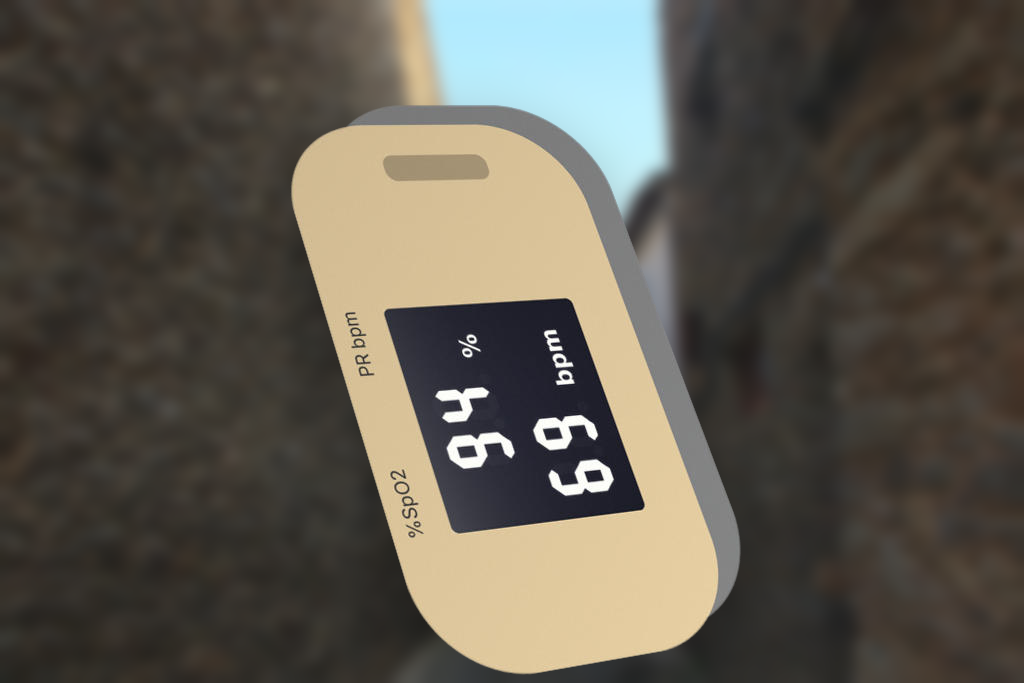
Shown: 69 bpm
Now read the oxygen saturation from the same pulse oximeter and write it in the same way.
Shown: 94 %
